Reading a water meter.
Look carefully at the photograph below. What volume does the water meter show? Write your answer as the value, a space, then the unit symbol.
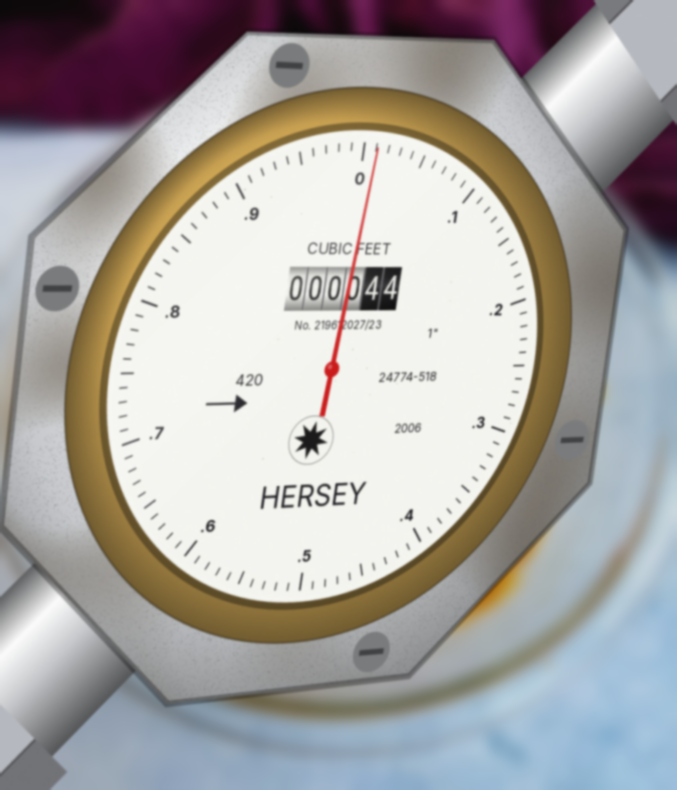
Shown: 44.01 ft³
